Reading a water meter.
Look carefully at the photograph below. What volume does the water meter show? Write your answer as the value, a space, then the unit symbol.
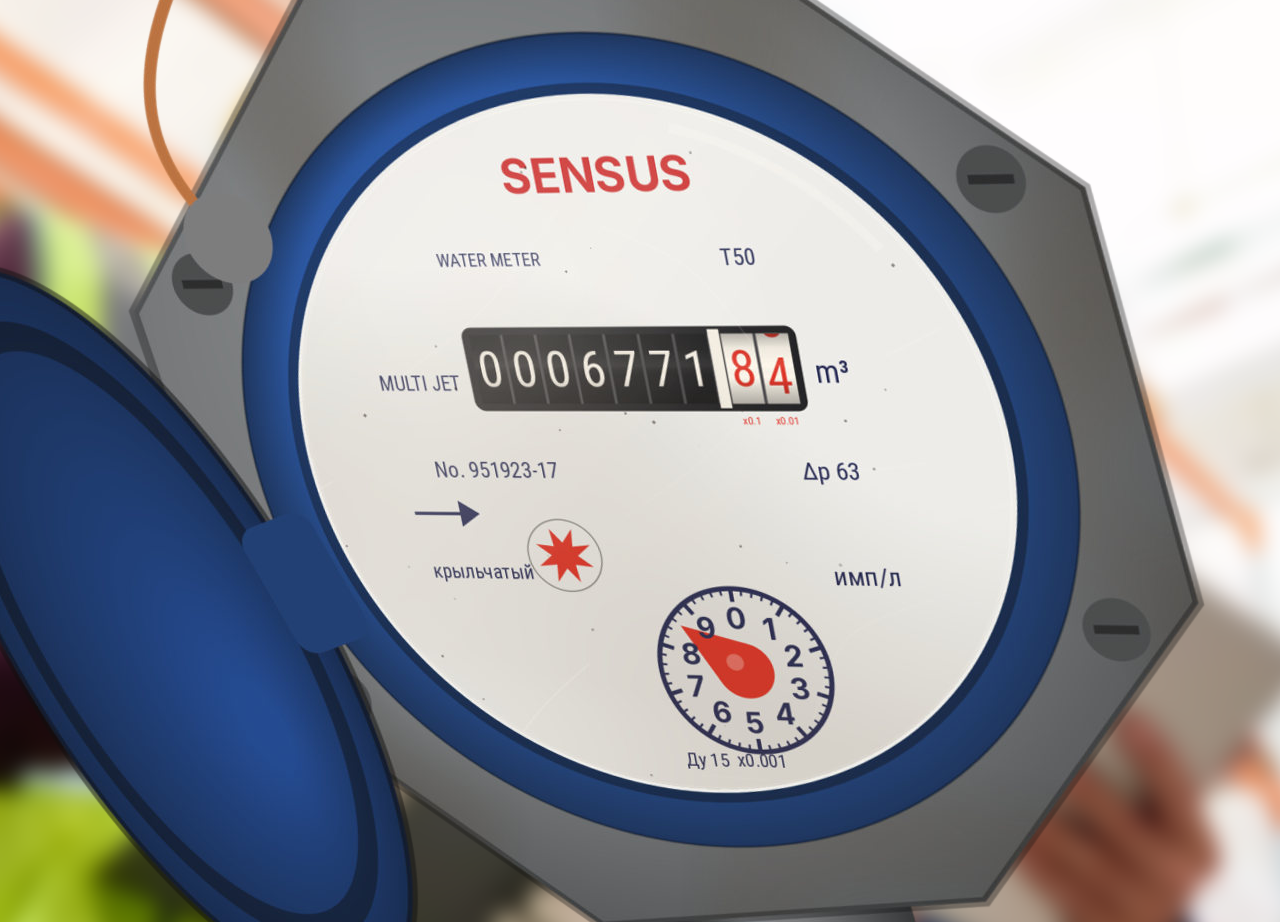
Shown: 6771.838 m³
